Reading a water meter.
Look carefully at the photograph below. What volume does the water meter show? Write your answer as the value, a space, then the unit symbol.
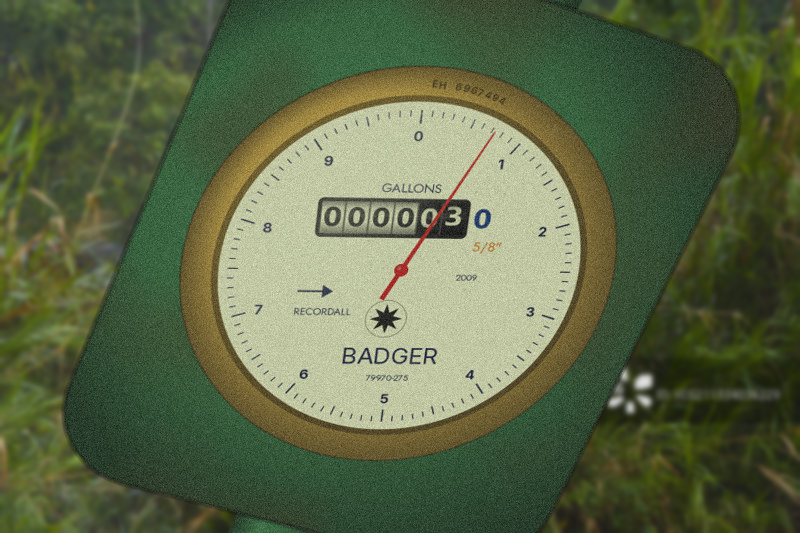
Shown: 30.7 gal
